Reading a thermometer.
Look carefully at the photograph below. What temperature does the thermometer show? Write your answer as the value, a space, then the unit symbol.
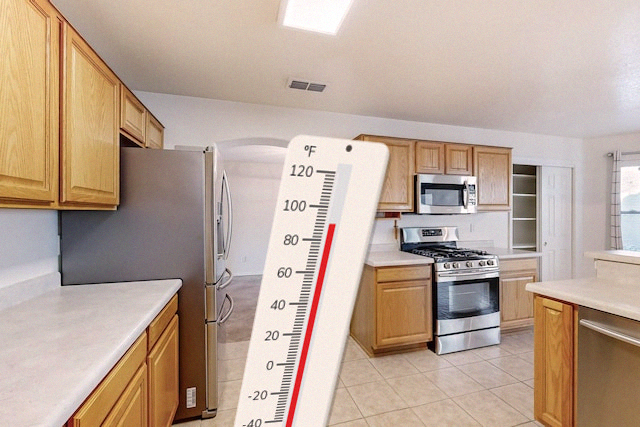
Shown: 90 °F
